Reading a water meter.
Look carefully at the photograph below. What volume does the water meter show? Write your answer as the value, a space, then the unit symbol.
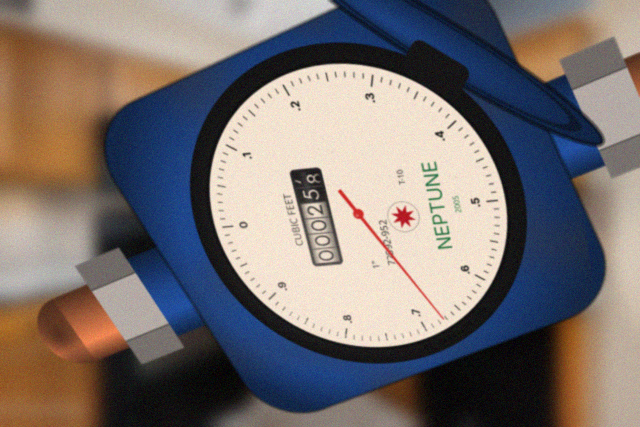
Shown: 257.67 ft³
